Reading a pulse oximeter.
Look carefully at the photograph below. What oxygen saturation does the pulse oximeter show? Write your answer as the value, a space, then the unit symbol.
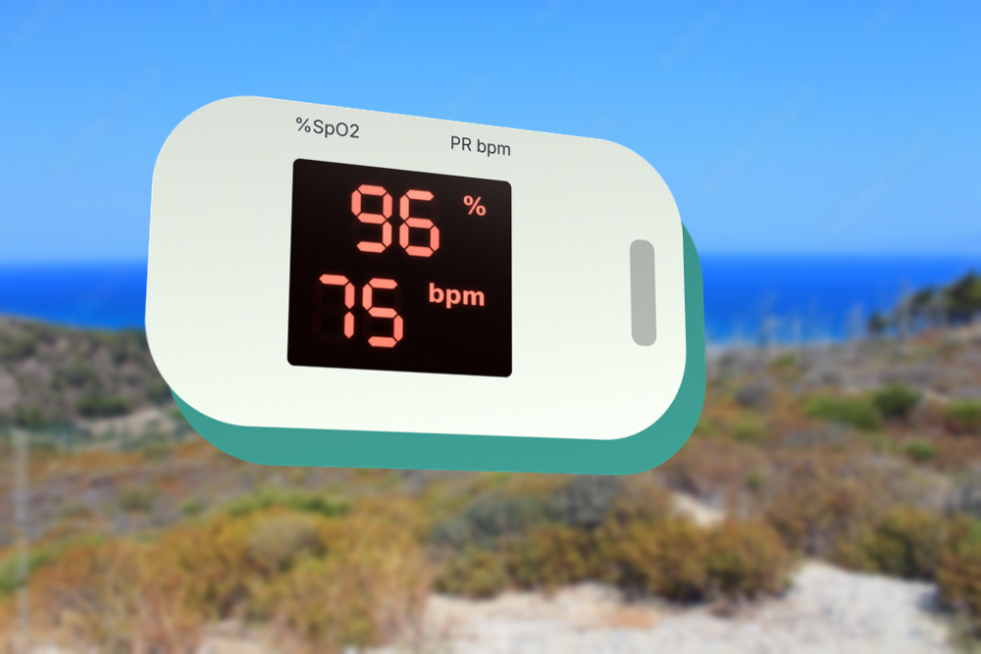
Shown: 96 %
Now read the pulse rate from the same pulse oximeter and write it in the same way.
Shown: 75 bpm
